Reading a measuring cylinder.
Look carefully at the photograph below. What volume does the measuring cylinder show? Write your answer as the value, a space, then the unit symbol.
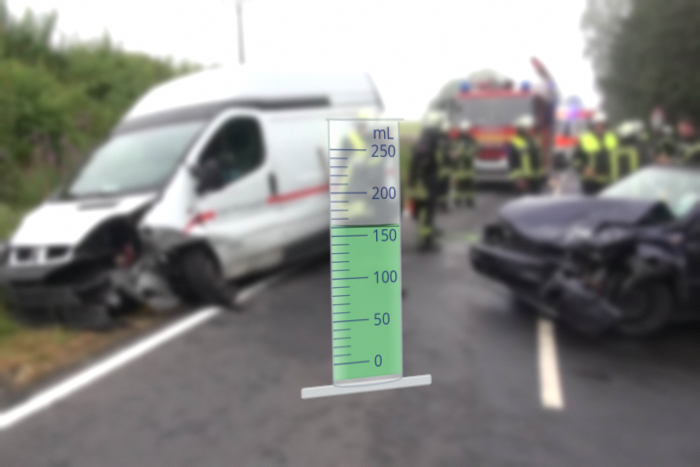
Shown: 160 mL
